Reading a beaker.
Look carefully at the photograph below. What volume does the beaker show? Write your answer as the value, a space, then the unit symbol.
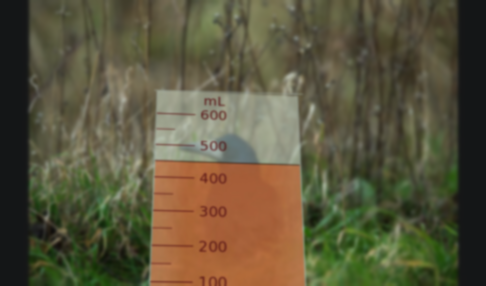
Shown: 450 mL
